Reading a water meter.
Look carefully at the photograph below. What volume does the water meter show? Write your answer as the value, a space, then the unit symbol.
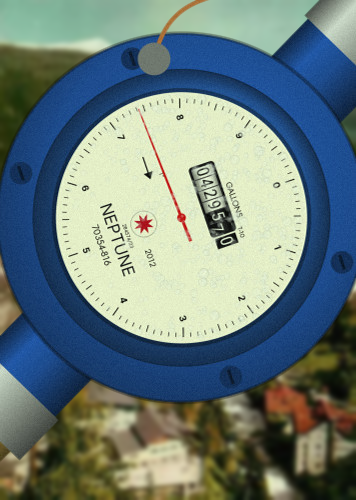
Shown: 429567.4 gal
